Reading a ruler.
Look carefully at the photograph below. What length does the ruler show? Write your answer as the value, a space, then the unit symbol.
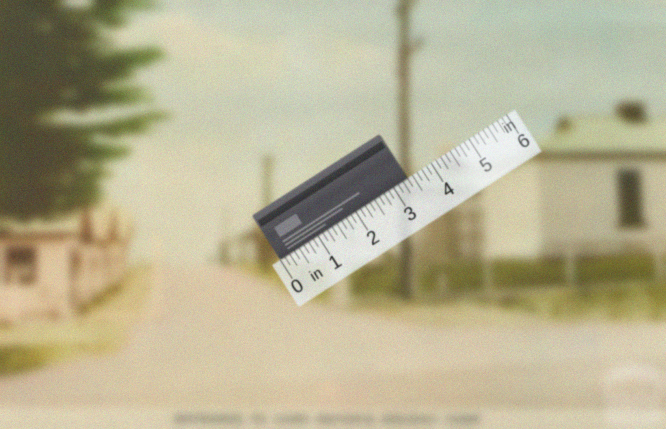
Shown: 3.375 in
